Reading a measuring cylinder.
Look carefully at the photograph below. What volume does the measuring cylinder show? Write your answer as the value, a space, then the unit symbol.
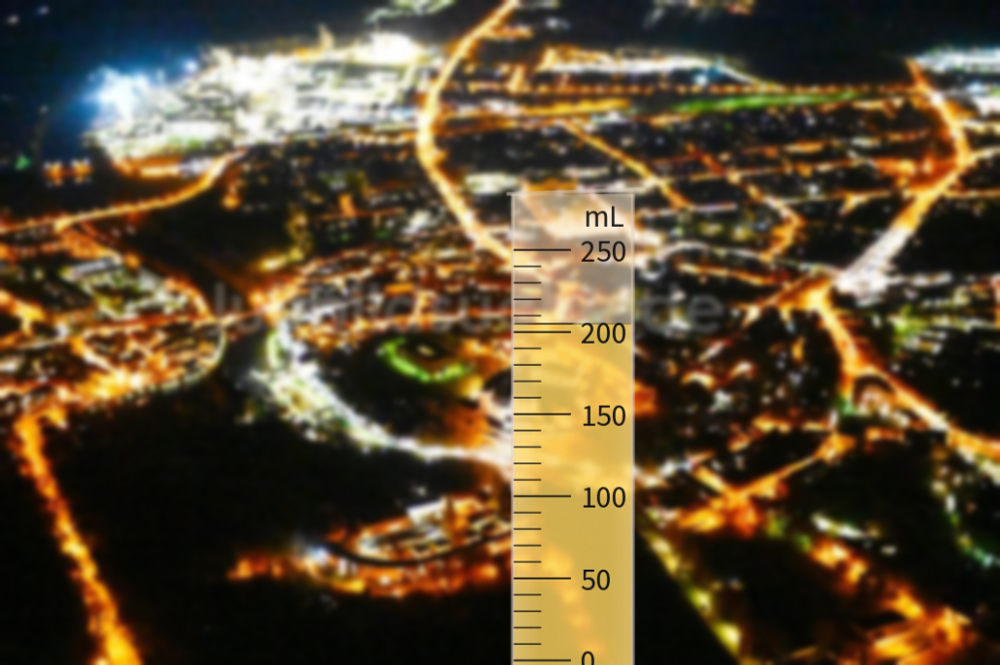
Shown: 205 mL
